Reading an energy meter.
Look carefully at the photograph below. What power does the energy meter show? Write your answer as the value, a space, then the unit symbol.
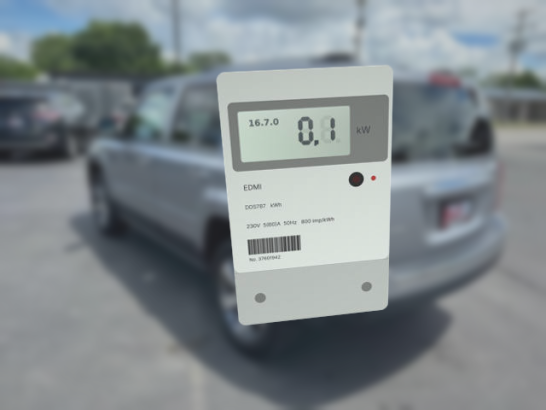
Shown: 0.1 kW
